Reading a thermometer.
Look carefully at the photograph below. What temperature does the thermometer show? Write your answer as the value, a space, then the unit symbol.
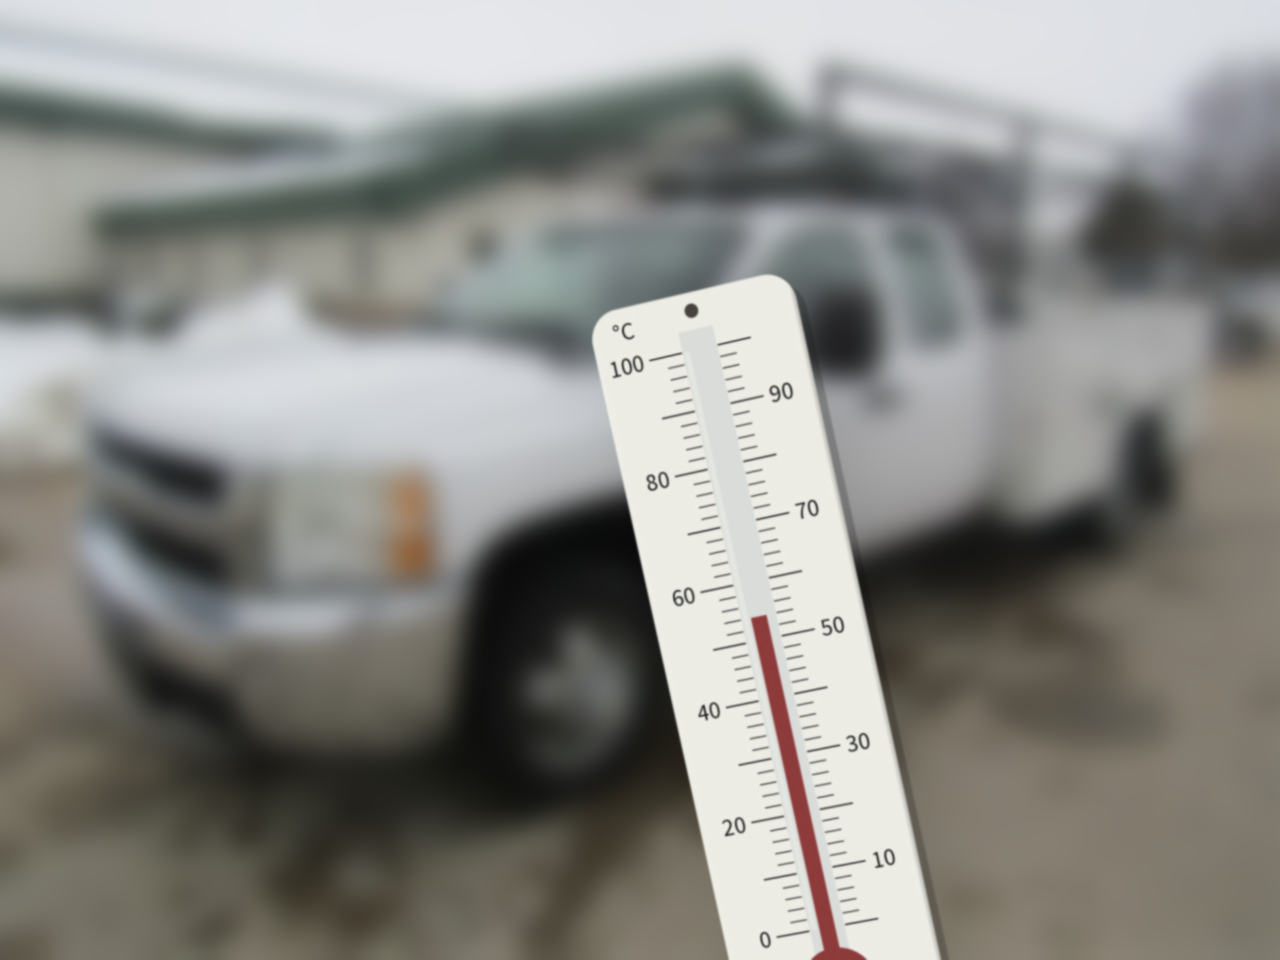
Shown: 54 °C
